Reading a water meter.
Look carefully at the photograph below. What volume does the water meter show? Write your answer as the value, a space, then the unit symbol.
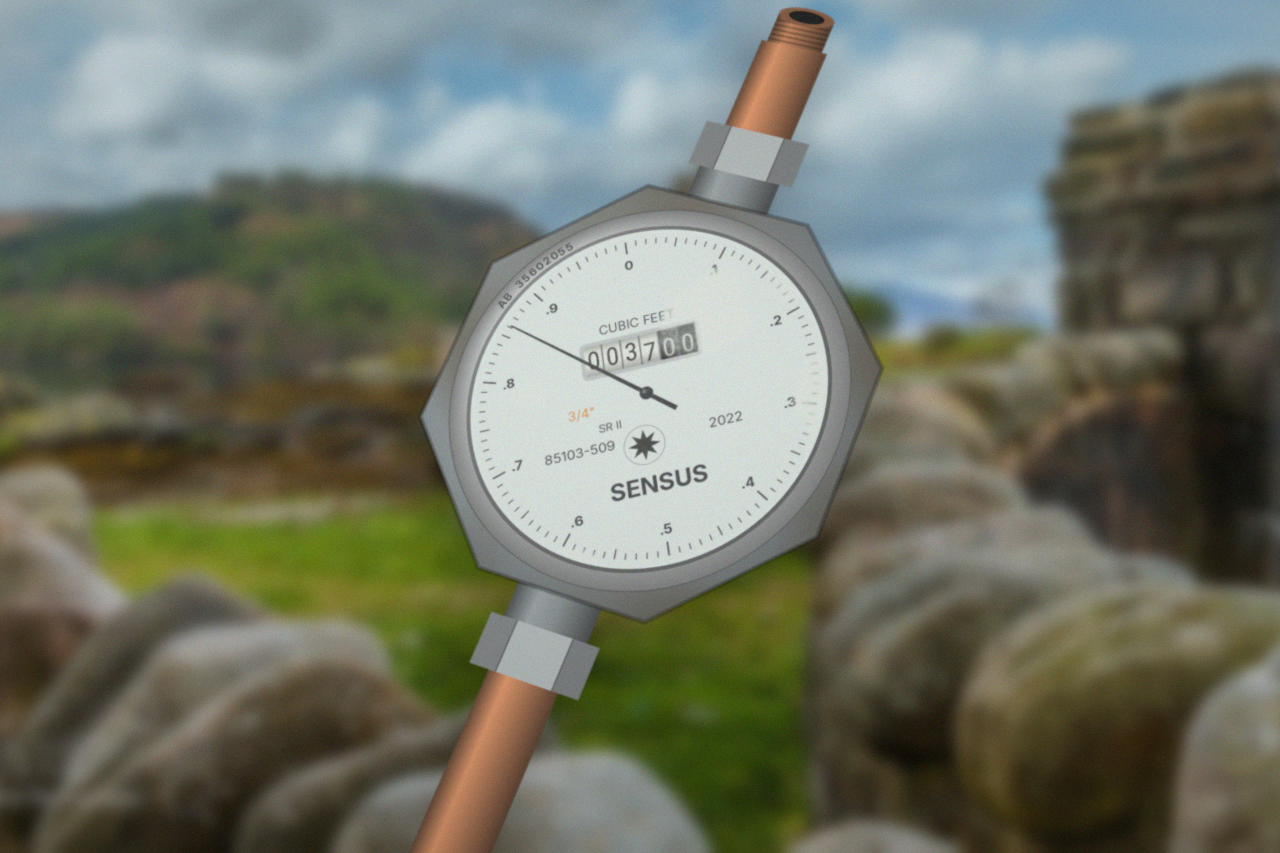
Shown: 3699.86 ft³
